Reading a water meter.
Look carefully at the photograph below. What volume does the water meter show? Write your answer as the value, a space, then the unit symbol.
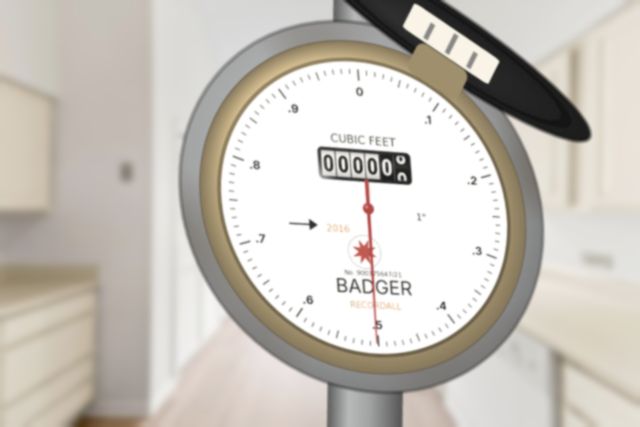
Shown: 8.50 ft³
